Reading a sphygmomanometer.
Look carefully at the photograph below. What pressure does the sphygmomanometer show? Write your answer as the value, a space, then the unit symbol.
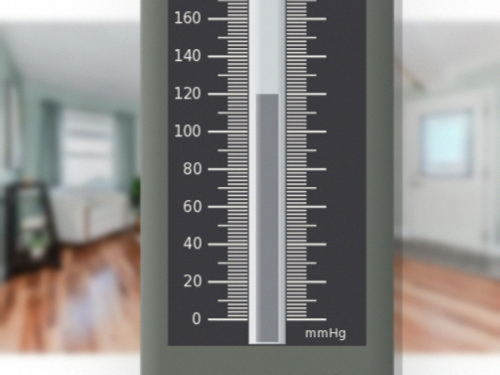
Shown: 120 mmHg
